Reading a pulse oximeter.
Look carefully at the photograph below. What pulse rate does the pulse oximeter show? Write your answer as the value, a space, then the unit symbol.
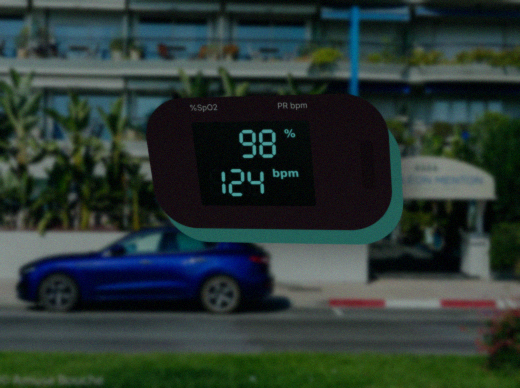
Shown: 124 bpm
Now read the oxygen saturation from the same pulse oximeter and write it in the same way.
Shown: 98 %
